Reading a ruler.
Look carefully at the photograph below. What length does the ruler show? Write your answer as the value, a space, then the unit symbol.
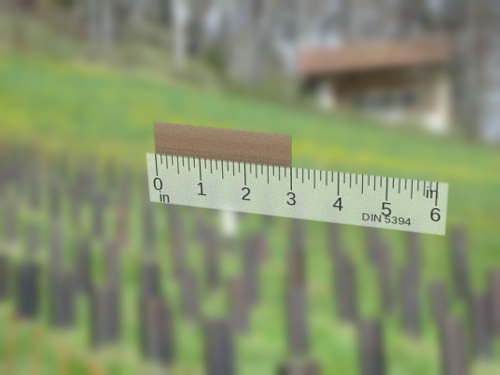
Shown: 3 in
